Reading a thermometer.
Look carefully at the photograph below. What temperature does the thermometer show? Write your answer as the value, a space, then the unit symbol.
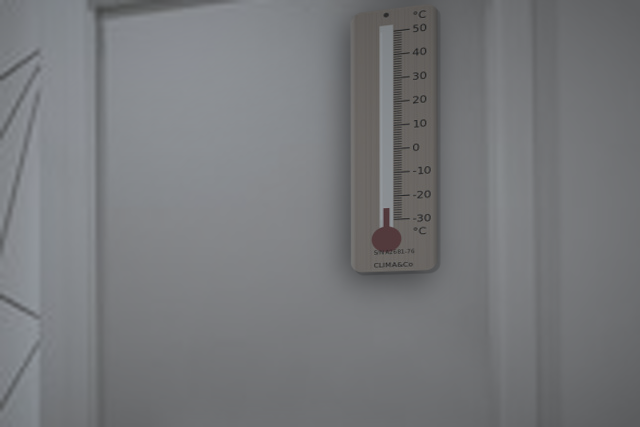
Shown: -25 °C
